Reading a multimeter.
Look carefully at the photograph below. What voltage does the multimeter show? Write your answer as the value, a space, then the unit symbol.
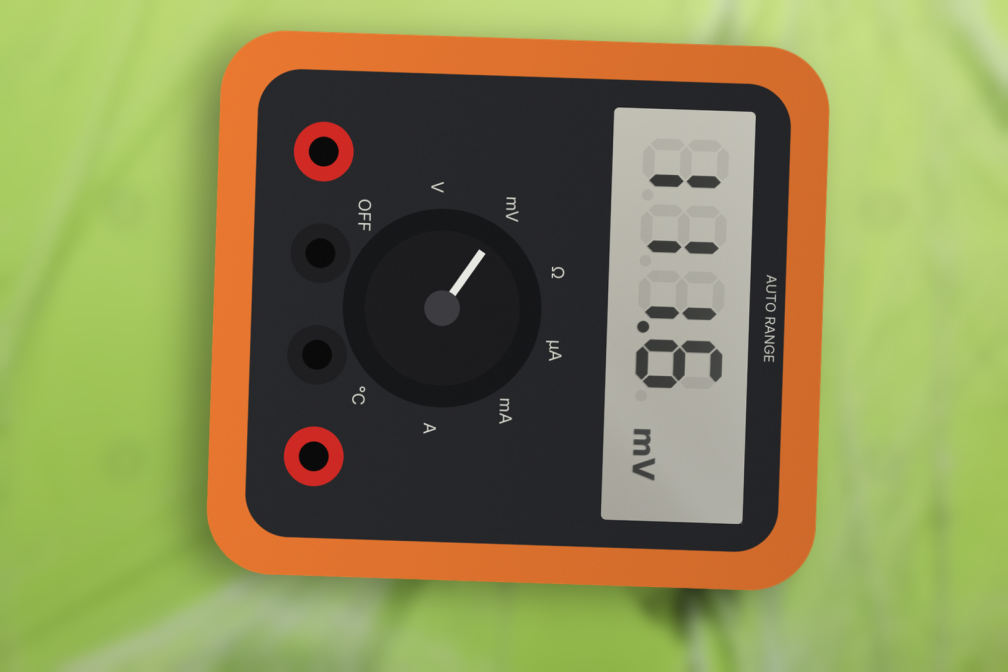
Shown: 111.6 mV
